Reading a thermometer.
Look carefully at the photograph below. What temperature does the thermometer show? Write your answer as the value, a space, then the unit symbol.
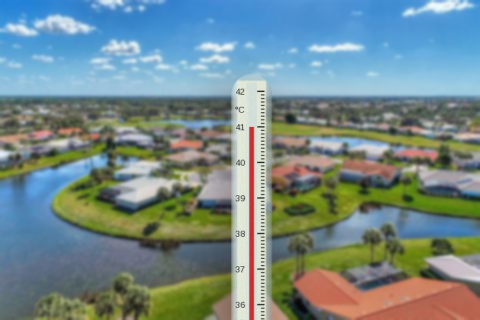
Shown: 41 °C
